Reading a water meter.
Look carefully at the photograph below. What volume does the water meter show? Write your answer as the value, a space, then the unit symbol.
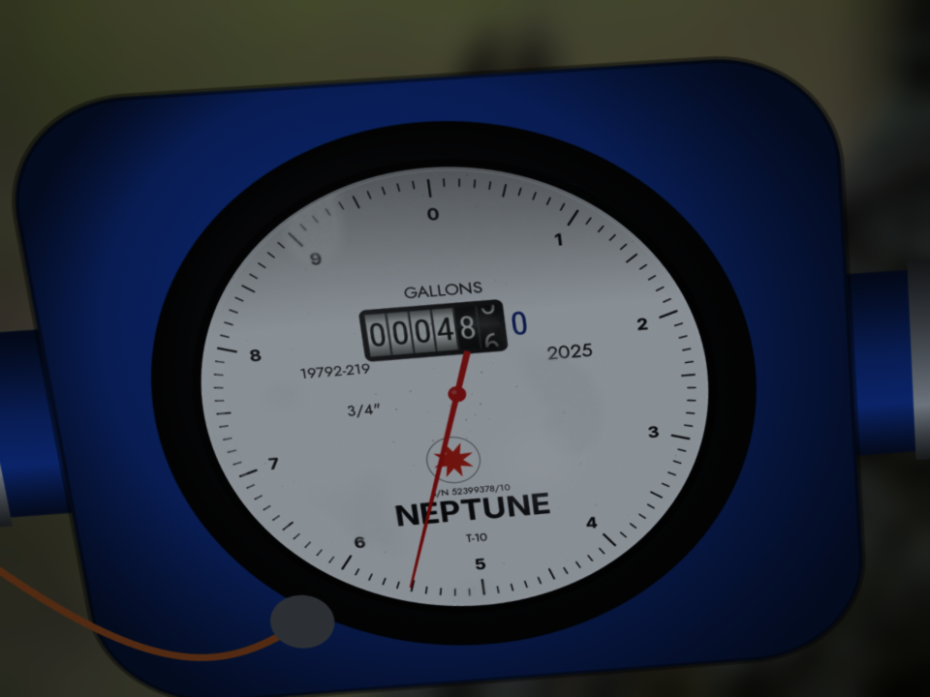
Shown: 4855.5 gal
